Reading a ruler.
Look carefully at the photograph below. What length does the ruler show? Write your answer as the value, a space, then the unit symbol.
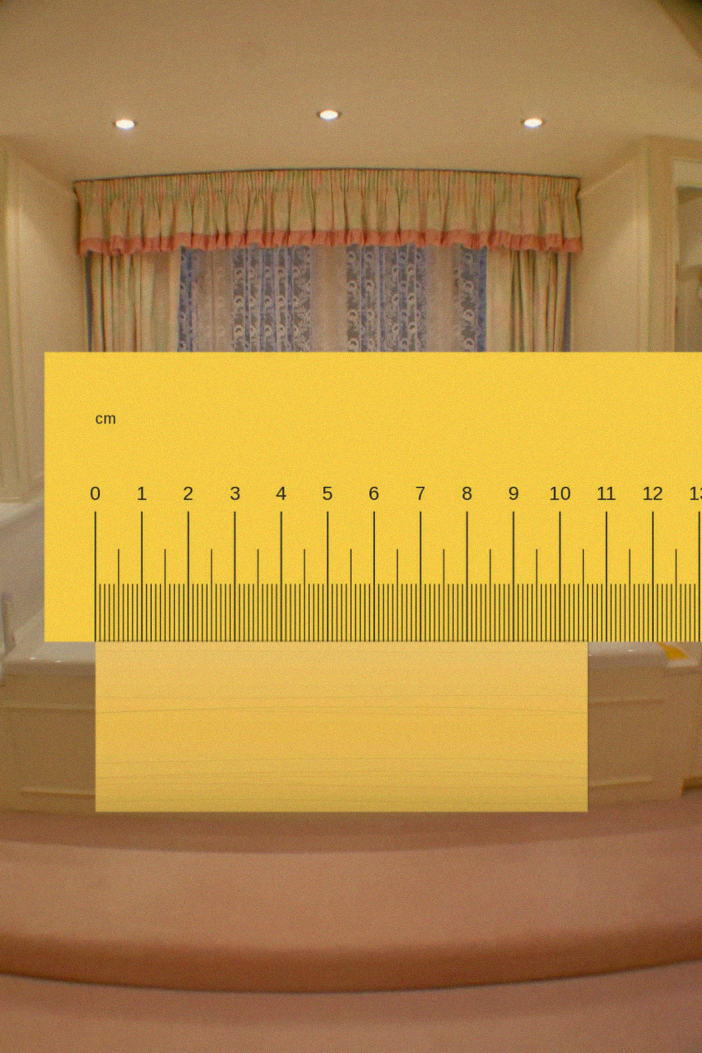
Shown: 10.6 cm
